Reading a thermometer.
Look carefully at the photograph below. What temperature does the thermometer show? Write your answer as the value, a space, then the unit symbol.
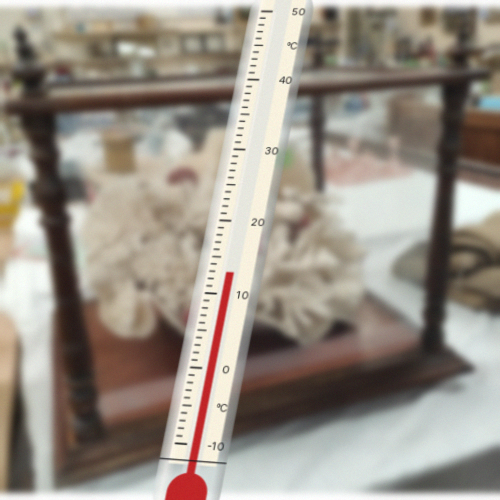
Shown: 13 °C
